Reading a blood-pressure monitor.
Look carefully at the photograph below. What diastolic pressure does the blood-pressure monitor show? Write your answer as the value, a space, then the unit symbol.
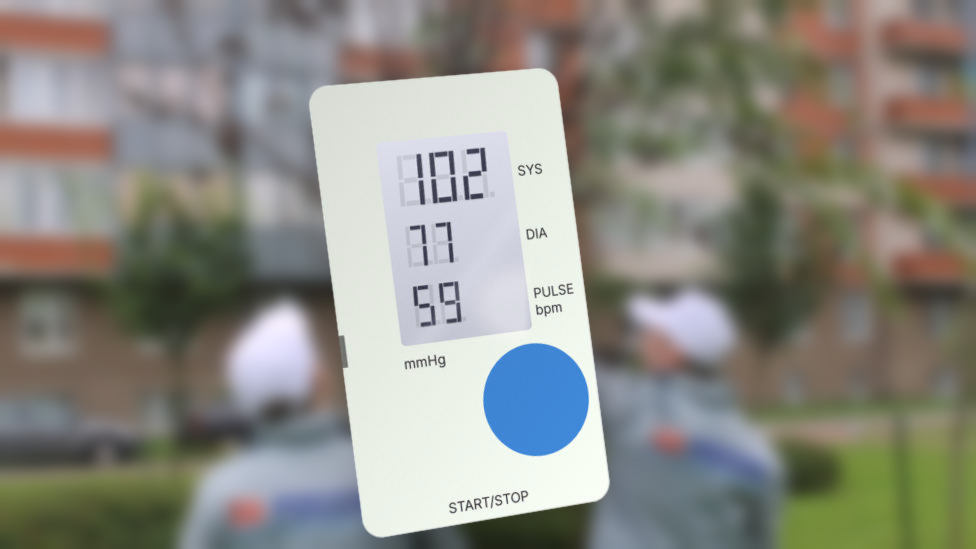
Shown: 77 mmHg
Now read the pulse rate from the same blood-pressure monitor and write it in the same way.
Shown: 59 bpm
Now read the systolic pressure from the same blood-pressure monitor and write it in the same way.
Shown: 102 mmHg
